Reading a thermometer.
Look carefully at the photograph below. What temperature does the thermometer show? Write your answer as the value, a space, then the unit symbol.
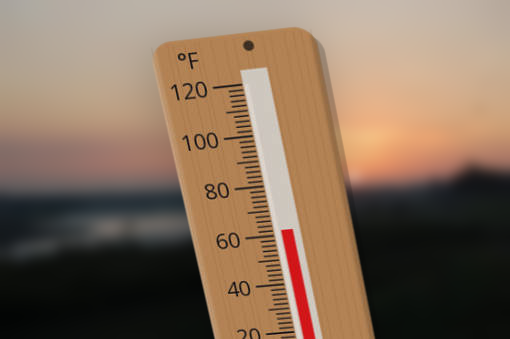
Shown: 62 °F
